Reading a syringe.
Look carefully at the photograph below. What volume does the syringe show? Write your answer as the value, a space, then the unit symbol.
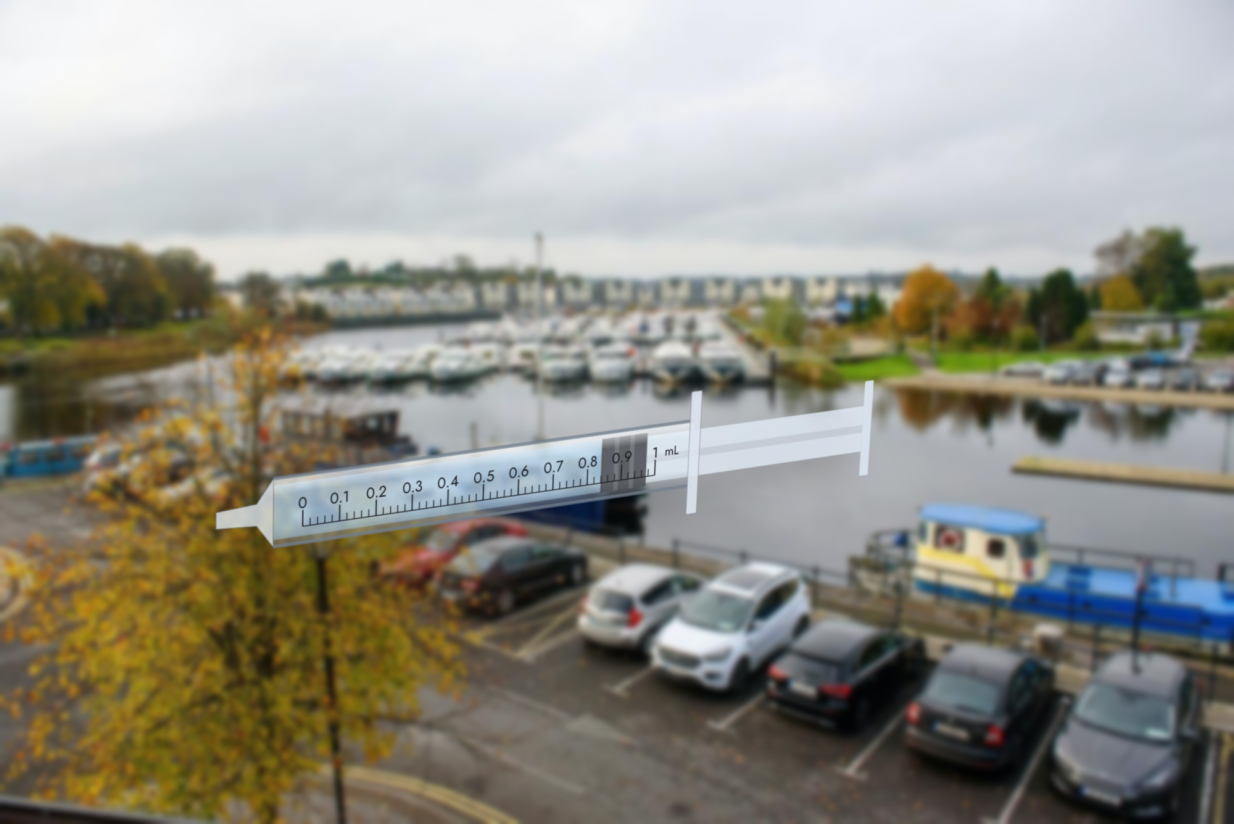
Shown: 0.84 mL
